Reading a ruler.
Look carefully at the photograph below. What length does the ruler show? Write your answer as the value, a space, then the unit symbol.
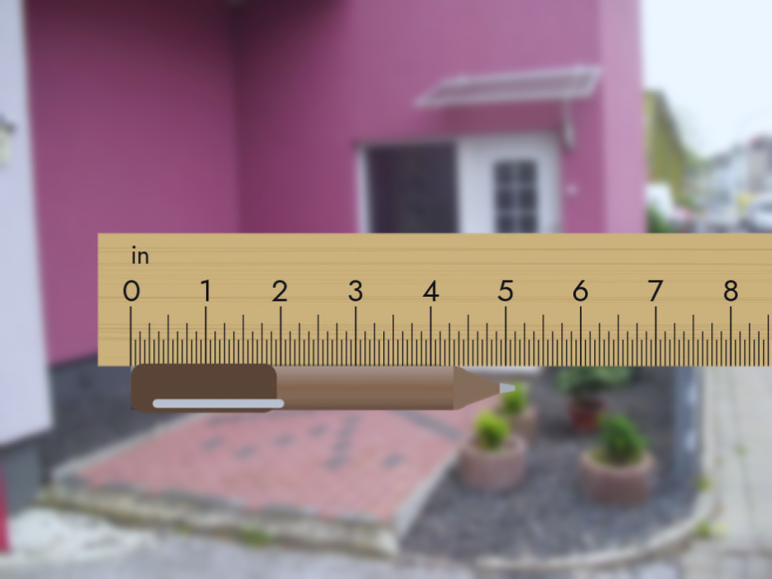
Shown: 5.125 in
